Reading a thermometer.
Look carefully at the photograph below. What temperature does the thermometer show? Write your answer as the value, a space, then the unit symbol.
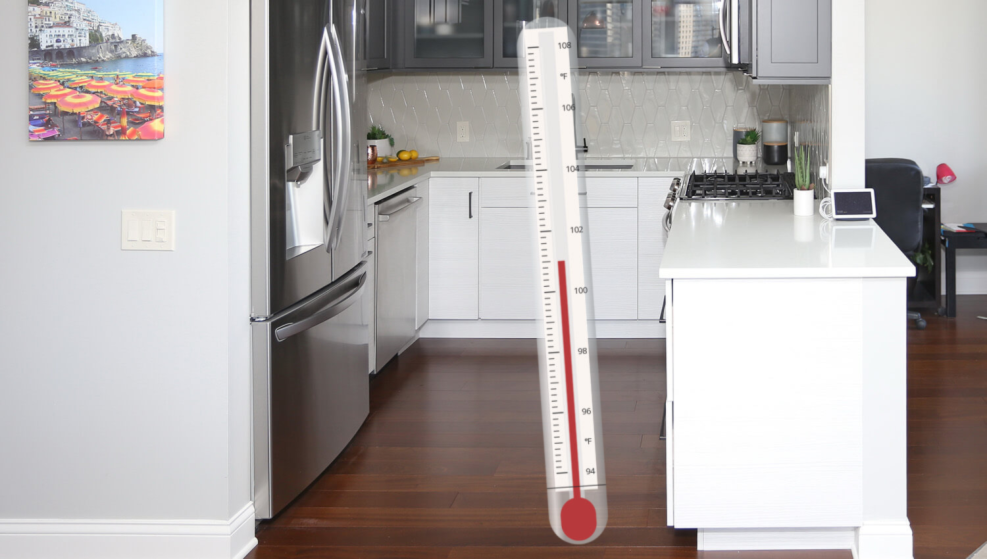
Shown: 101 °F
